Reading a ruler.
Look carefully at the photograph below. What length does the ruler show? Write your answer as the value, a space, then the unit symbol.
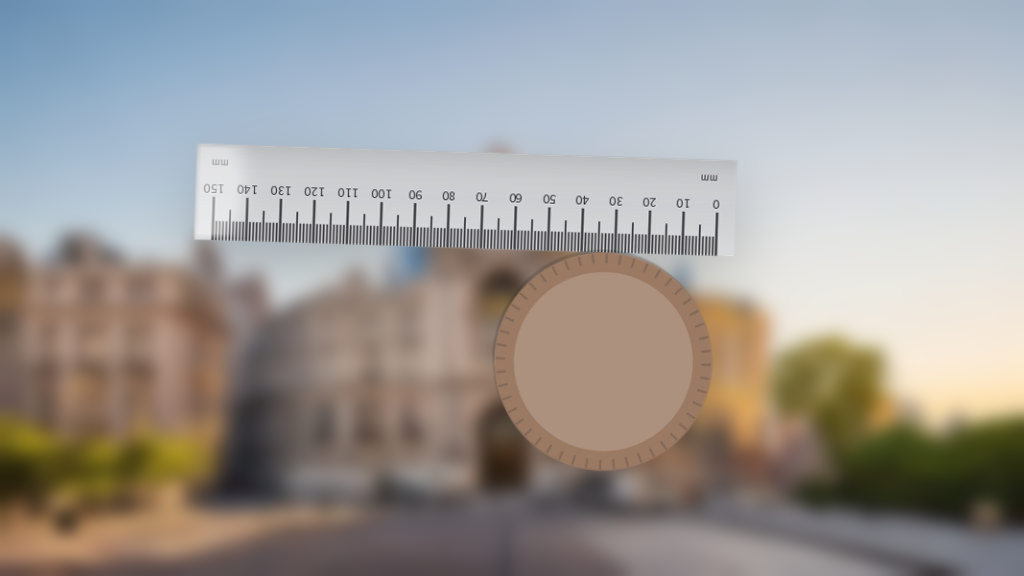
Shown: 65 mm
